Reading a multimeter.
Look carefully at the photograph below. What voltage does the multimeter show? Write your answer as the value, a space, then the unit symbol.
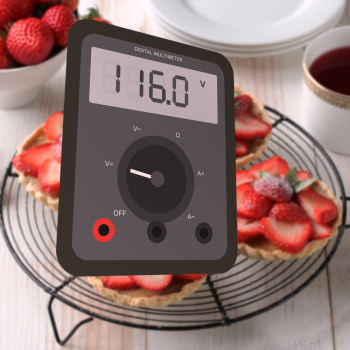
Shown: 116.0 V
